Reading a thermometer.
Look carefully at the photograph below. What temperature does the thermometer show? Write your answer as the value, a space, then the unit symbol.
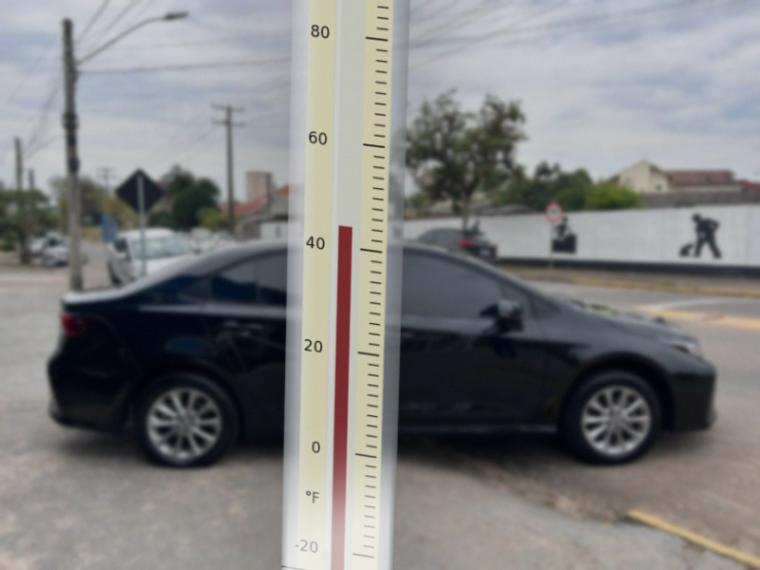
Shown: 44 °F
